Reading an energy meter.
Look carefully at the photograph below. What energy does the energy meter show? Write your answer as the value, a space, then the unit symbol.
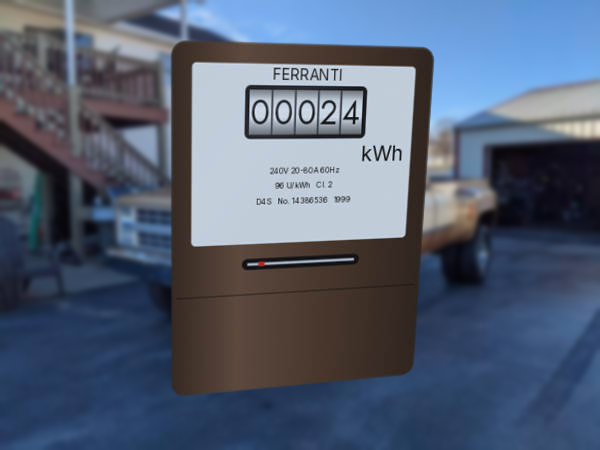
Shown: 24 kWh
